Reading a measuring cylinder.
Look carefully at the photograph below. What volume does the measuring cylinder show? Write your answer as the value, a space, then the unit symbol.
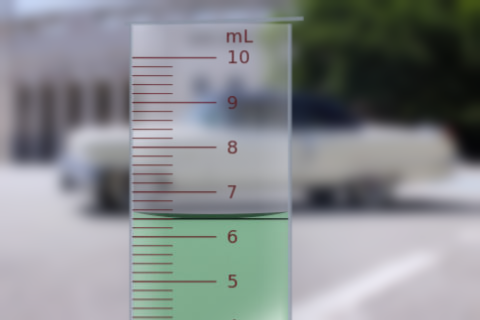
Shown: 6.4 mL
